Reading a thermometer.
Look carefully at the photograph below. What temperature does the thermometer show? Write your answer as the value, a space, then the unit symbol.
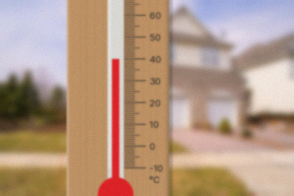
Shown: 40 °C
